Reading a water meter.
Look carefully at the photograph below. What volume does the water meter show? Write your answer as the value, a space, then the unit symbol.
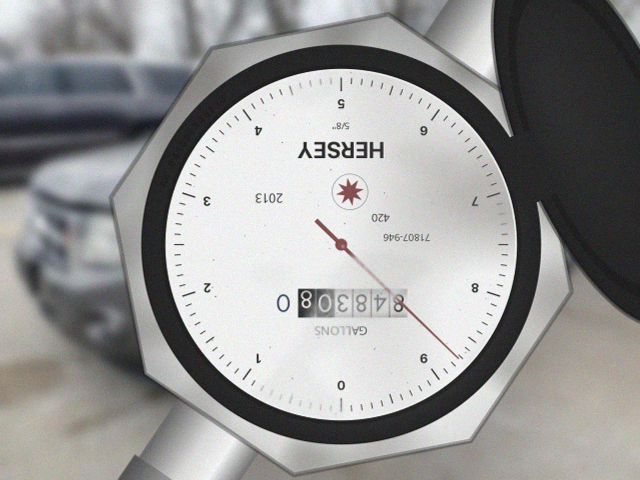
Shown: 8483078.7 gal
